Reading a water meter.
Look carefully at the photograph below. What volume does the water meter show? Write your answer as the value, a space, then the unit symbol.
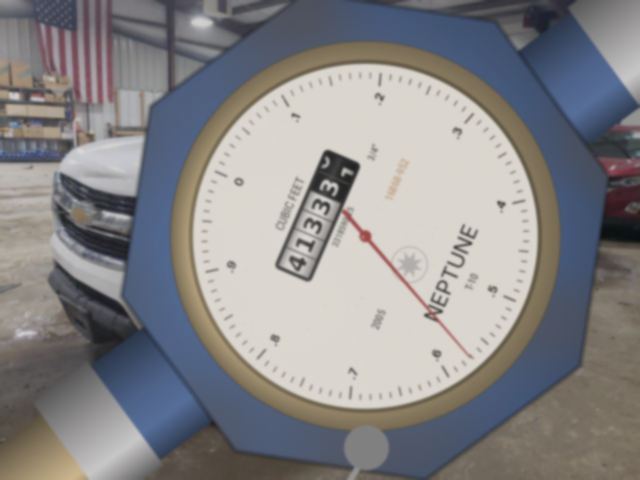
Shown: 413330.57 ft³
